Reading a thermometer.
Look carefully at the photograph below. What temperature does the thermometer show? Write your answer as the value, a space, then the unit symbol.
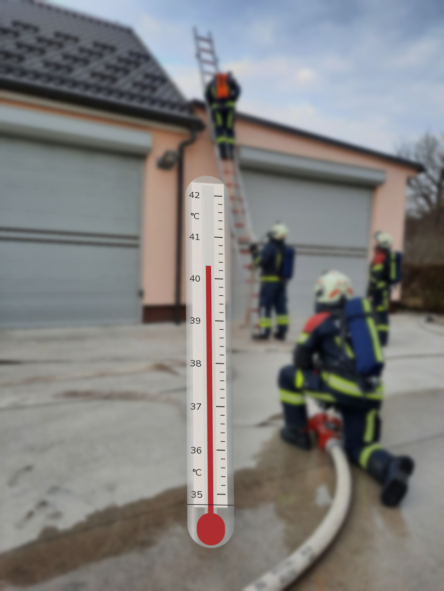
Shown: 40.3 °C
